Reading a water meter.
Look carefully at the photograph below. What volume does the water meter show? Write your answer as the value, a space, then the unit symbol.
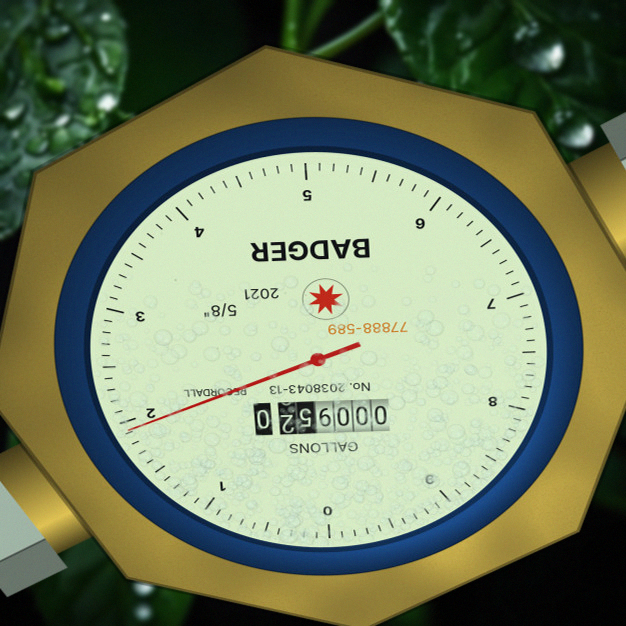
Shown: 9521.9 gal
